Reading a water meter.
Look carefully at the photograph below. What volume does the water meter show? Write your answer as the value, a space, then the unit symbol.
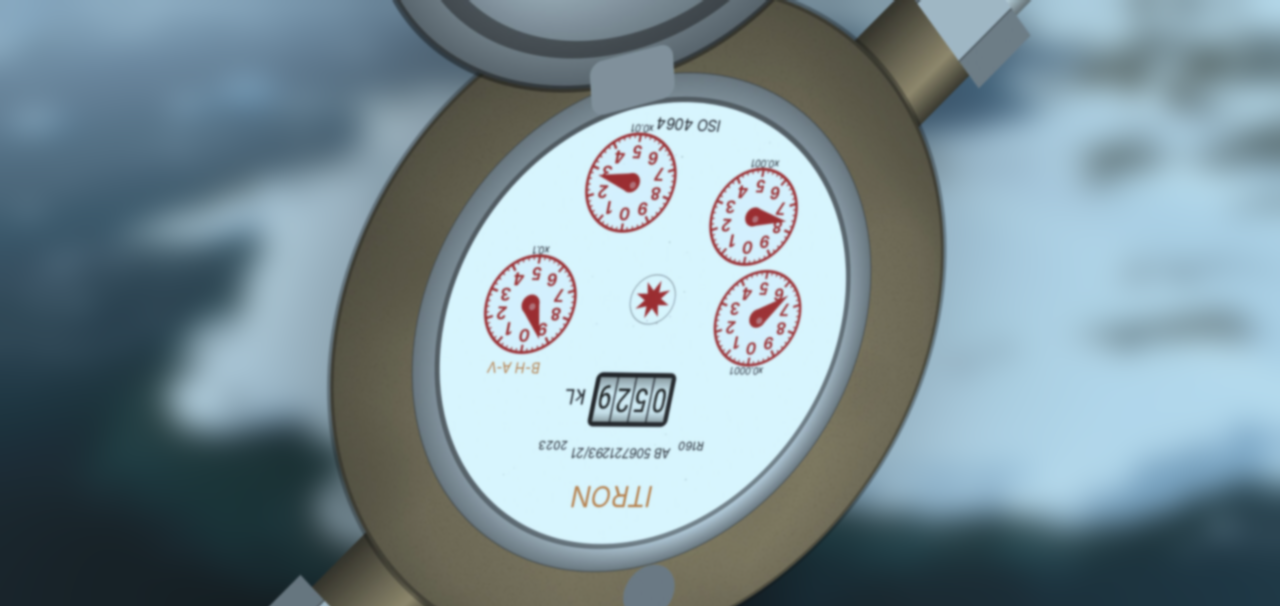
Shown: 528.9276 kL
